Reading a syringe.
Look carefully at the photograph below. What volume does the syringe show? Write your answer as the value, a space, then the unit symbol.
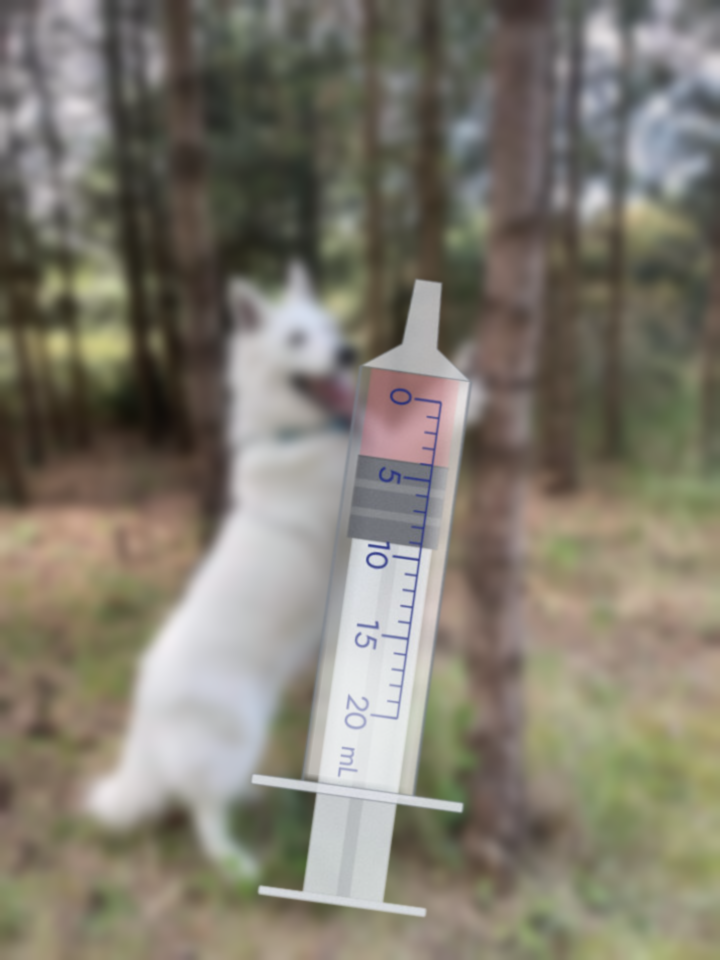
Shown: 4 mL
